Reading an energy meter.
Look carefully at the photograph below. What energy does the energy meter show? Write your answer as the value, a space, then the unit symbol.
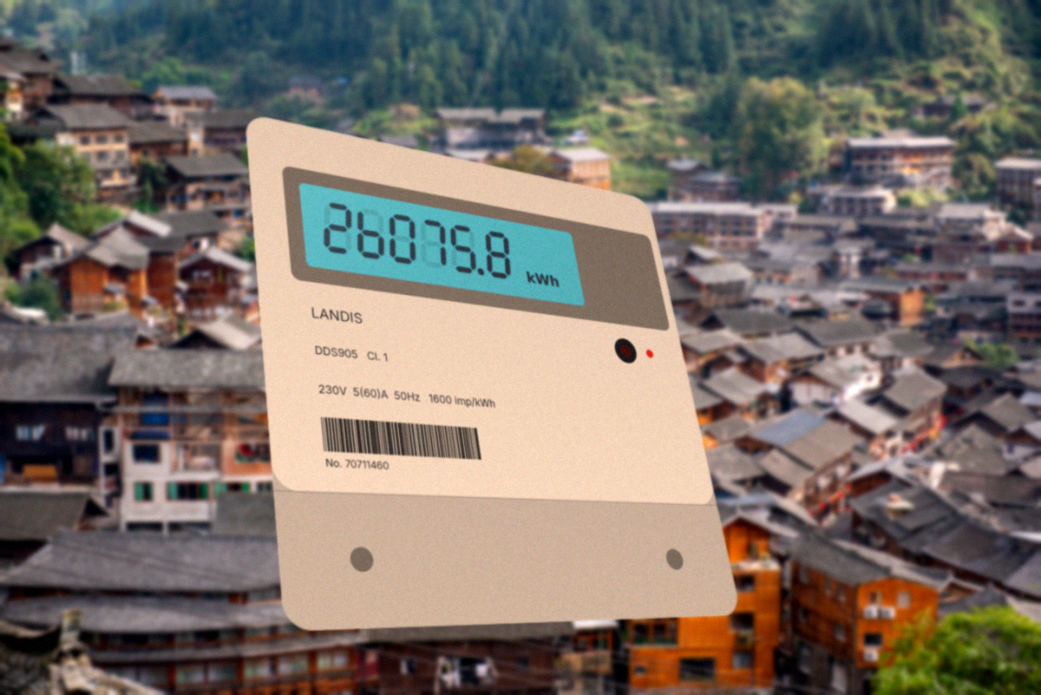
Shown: 26075.8 kWh
